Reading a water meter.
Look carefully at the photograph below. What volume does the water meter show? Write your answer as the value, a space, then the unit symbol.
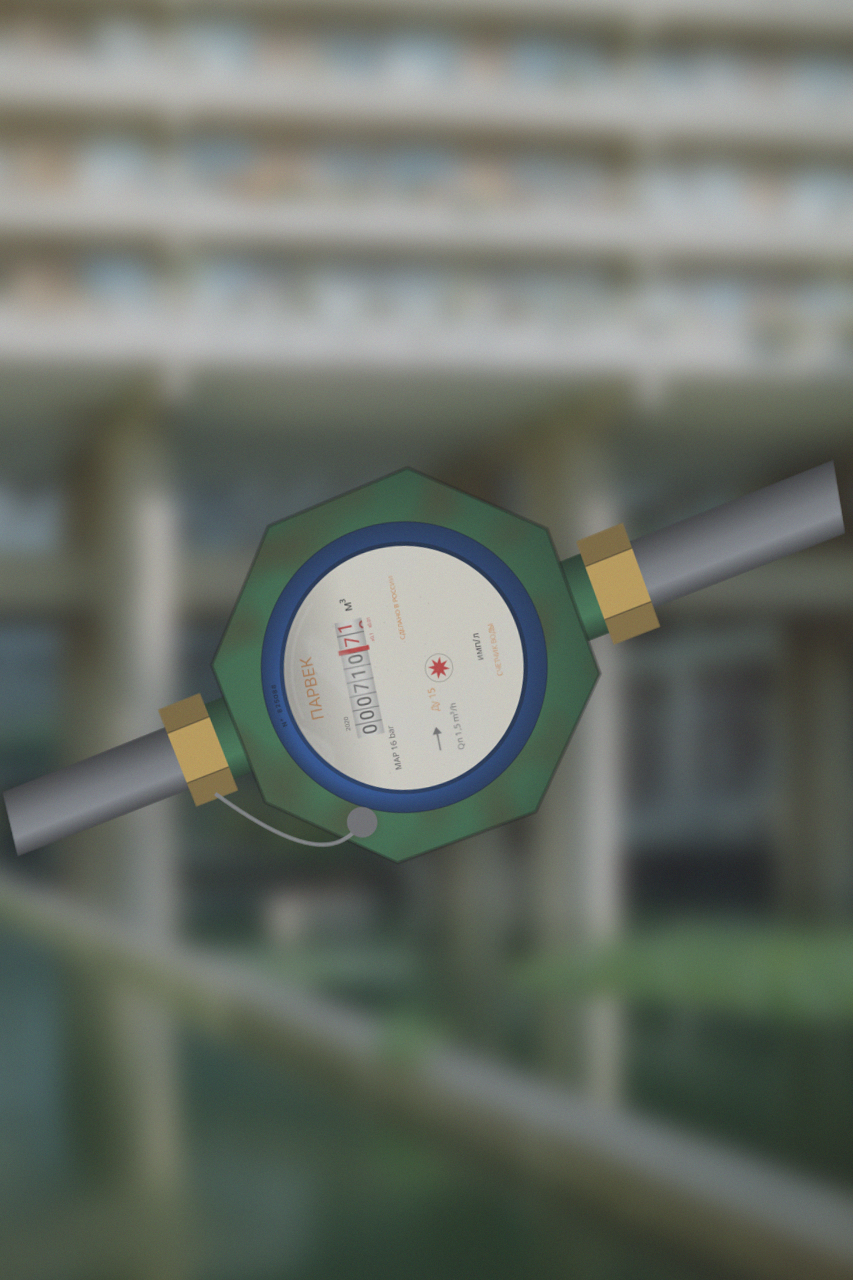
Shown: 710.71 m³
